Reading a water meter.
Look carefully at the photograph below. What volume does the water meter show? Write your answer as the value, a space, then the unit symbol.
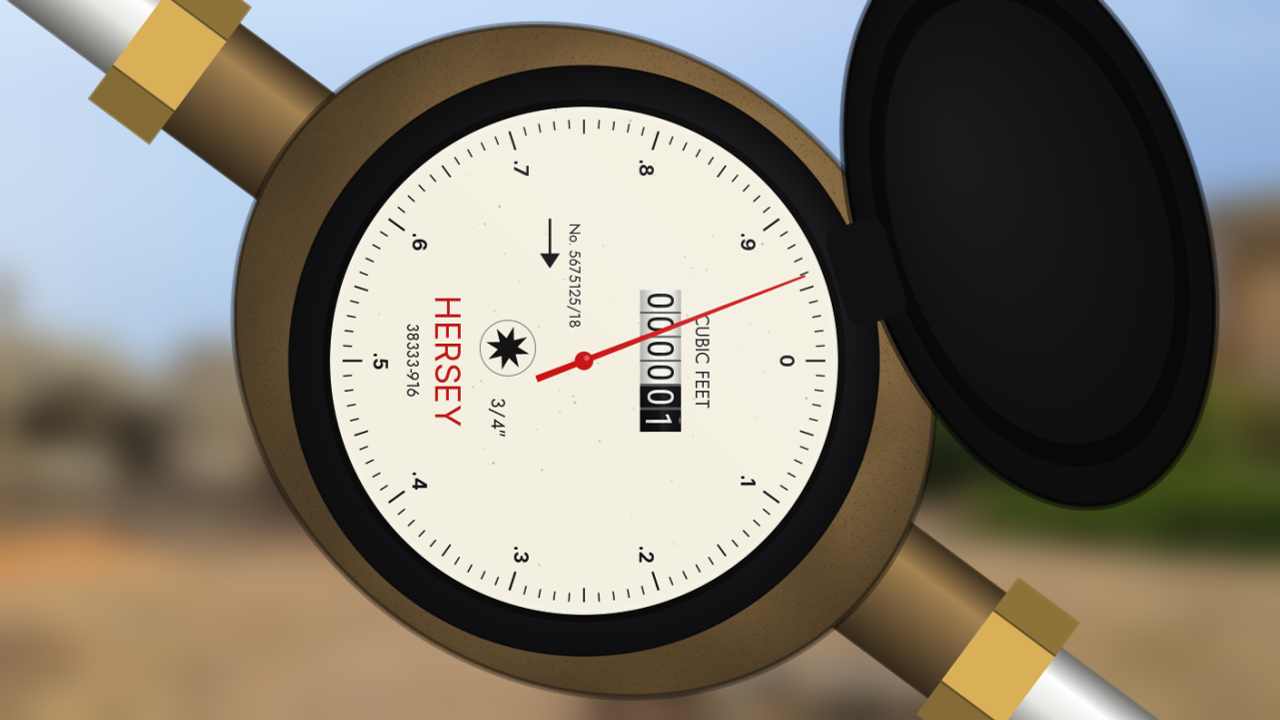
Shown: 0.94 ft³
